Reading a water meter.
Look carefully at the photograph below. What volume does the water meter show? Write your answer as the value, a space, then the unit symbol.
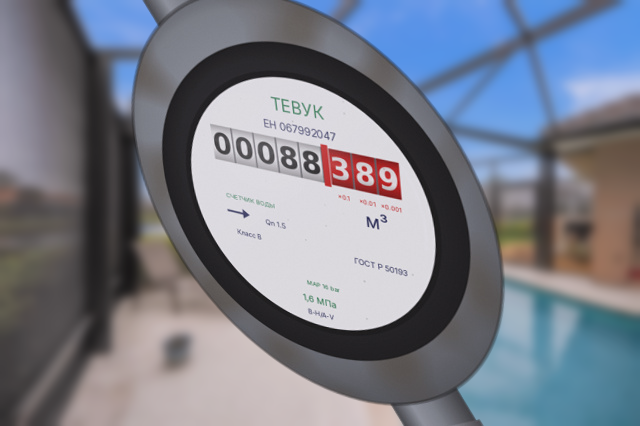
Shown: 88.389 m³
